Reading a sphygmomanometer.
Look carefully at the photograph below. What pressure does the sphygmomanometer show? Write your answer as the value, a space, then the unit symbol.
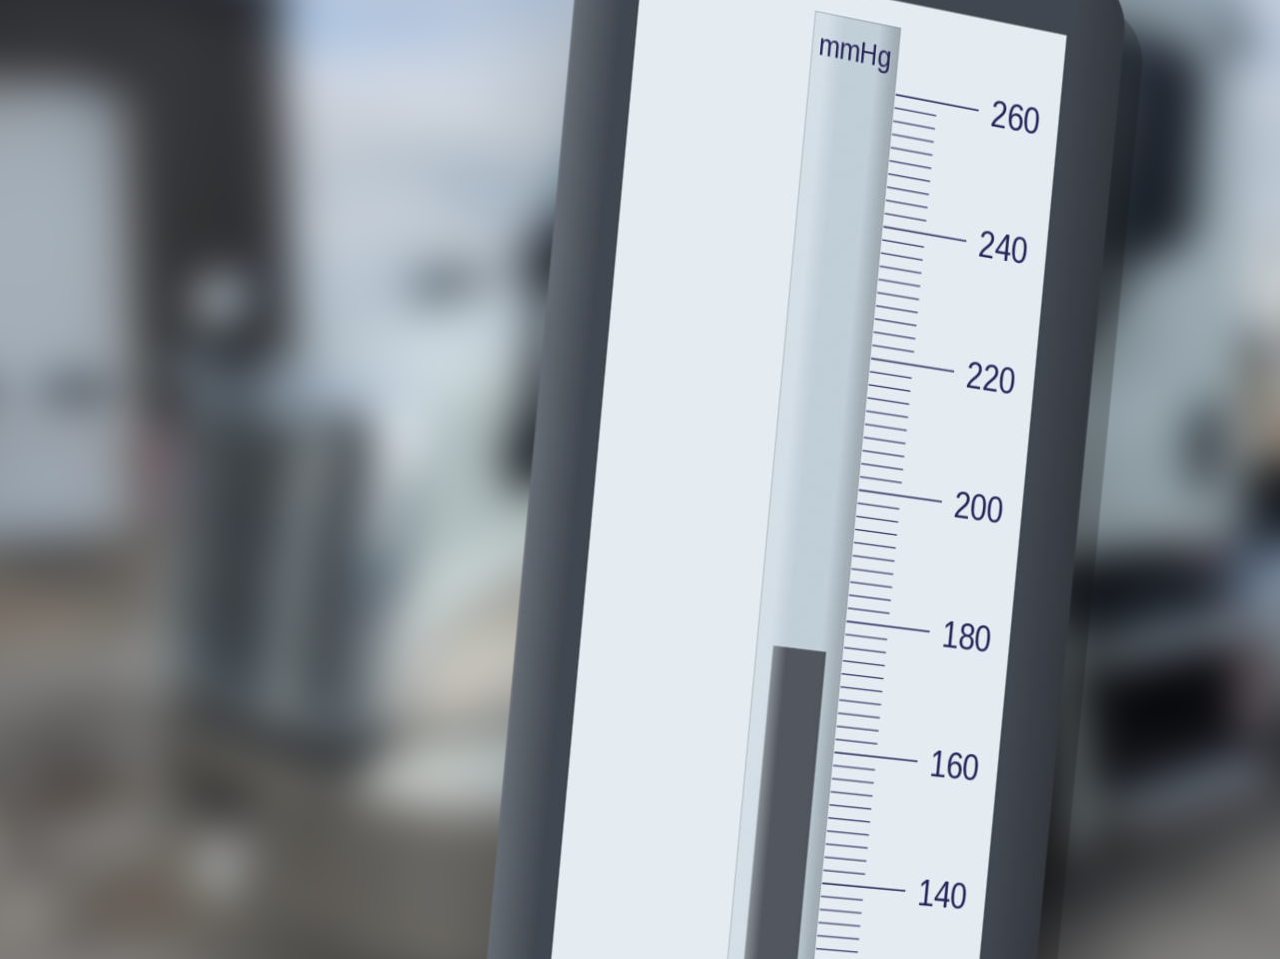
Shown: 175 mmHg
